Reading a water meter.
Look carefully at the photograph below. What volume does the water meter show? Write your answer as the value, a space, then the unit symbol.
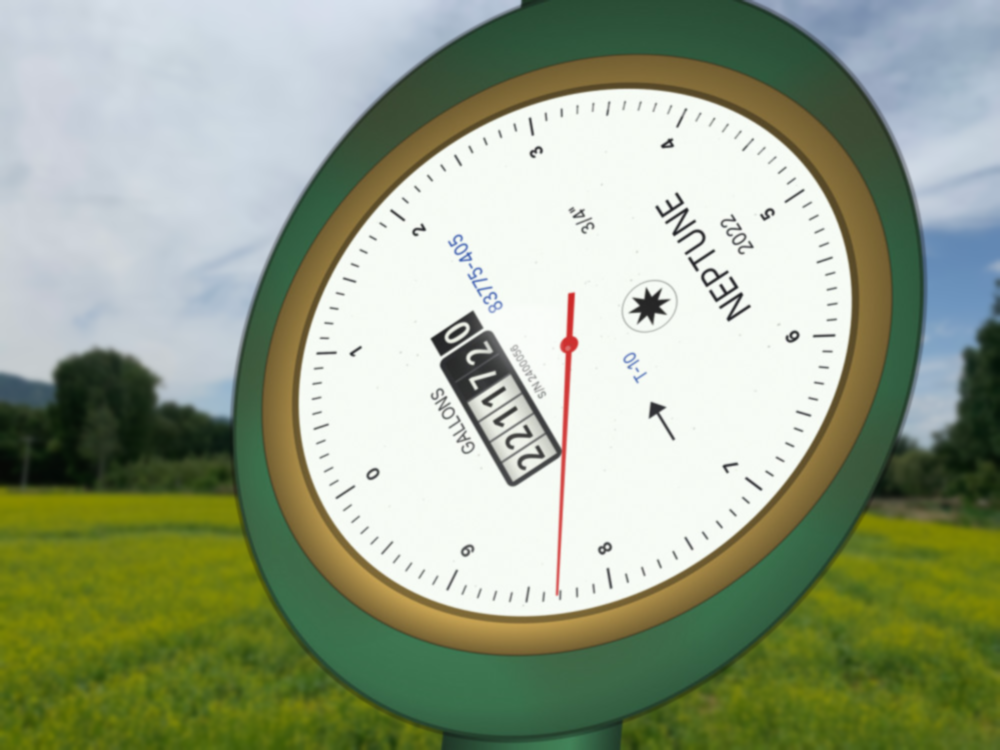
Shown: 2211718.3 gal
